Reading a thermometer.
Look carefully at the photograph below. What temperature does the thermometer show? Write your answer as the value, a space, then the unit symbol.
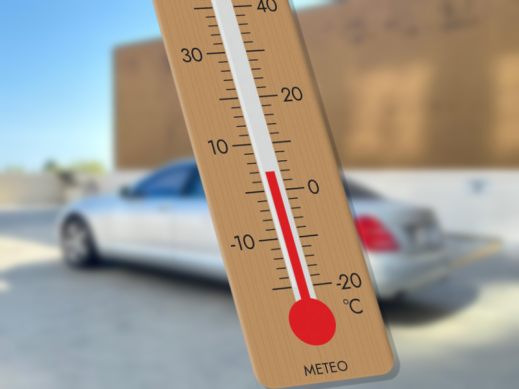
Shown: 4 °C
